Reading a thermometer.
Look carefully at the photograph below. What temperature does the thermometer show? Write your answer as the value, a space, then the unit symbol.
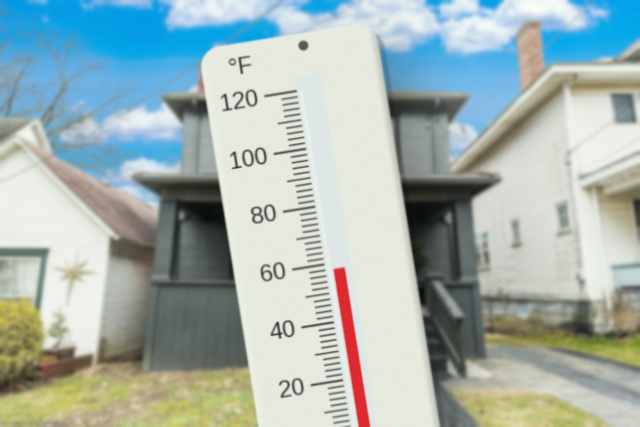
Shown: 58 °F
